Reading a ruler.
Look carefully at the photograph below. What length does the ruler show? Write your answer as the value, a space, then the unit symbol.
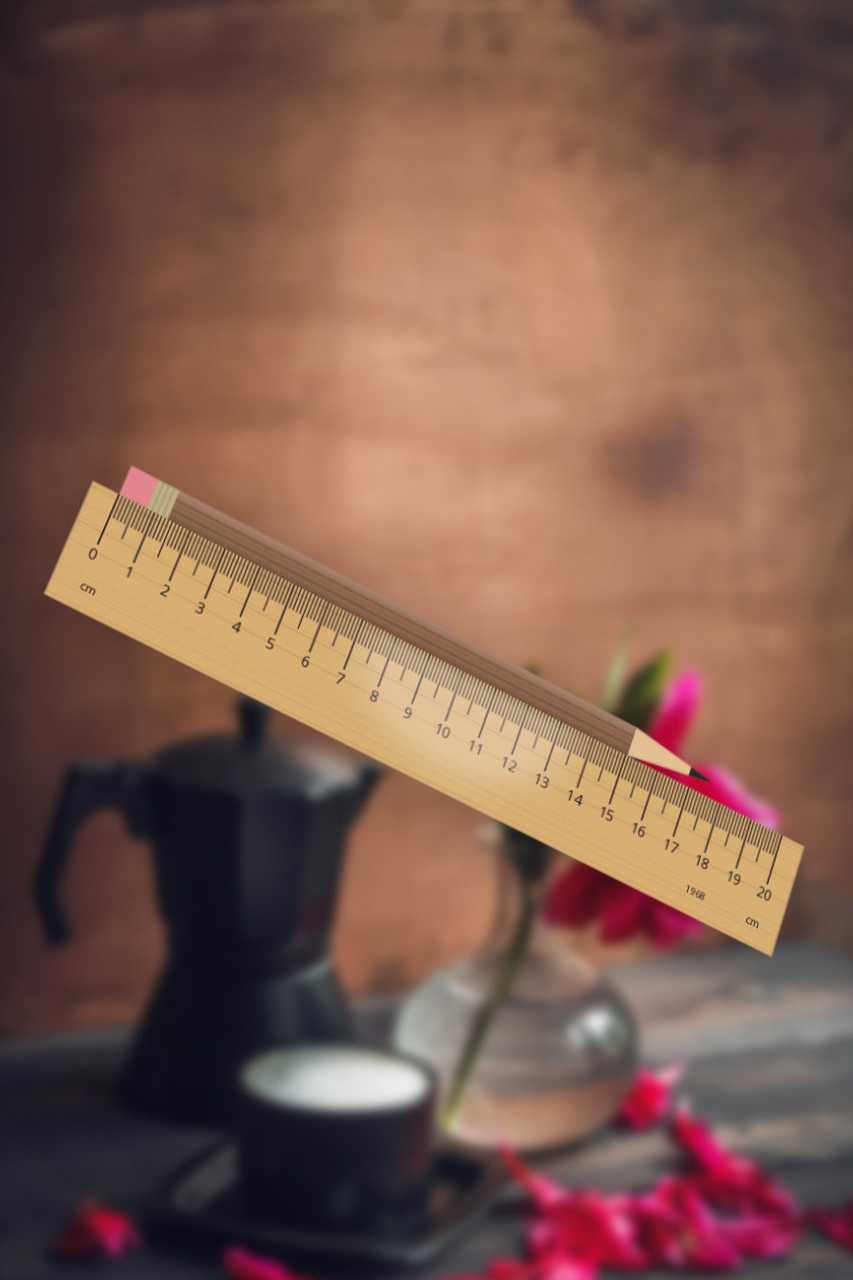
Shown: 17.5 cm
